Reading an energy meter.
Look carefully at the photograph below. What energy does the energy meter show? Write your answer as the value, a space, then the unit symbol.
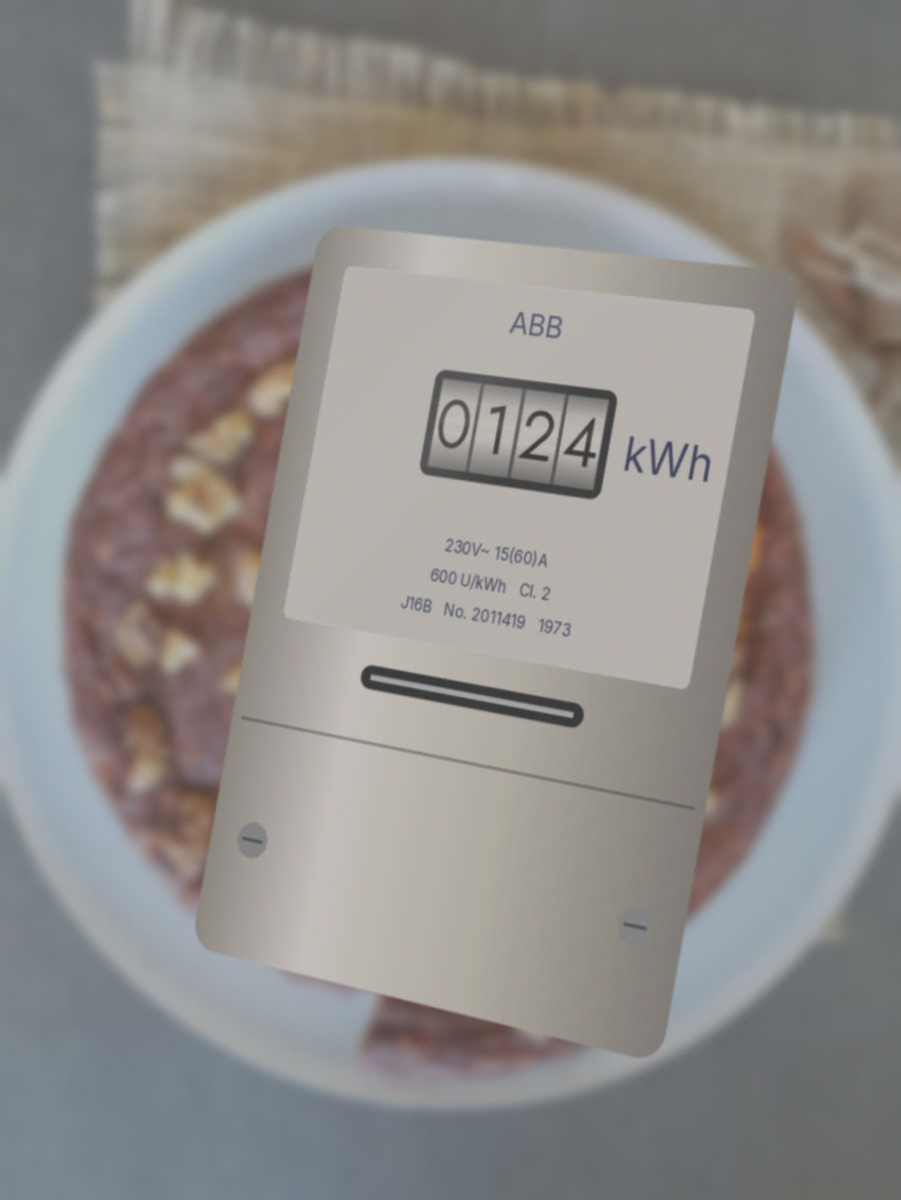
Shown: 124 kWh
